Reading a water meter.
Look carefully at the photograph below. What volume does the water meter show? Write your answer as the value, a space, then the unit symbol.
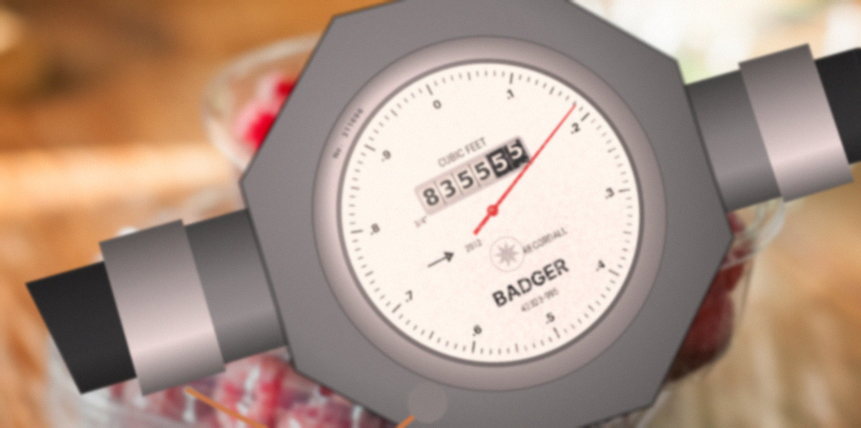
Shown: 835555.18 ft³
